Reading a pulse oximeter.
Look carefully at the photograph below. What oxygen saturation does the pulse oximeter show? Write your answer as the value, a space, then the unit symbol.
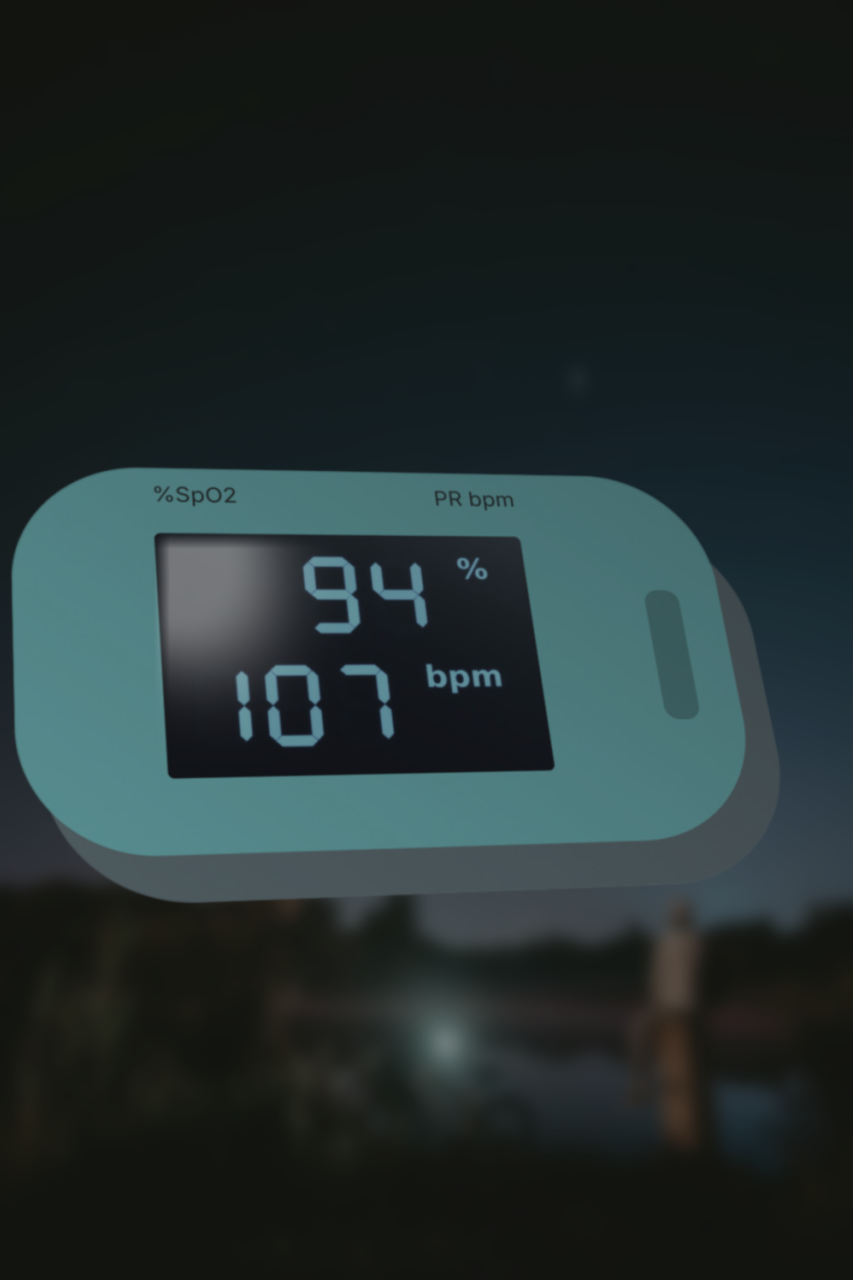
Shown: 94 %
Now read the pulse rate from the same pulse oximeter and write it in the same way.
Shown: 107 bpm
